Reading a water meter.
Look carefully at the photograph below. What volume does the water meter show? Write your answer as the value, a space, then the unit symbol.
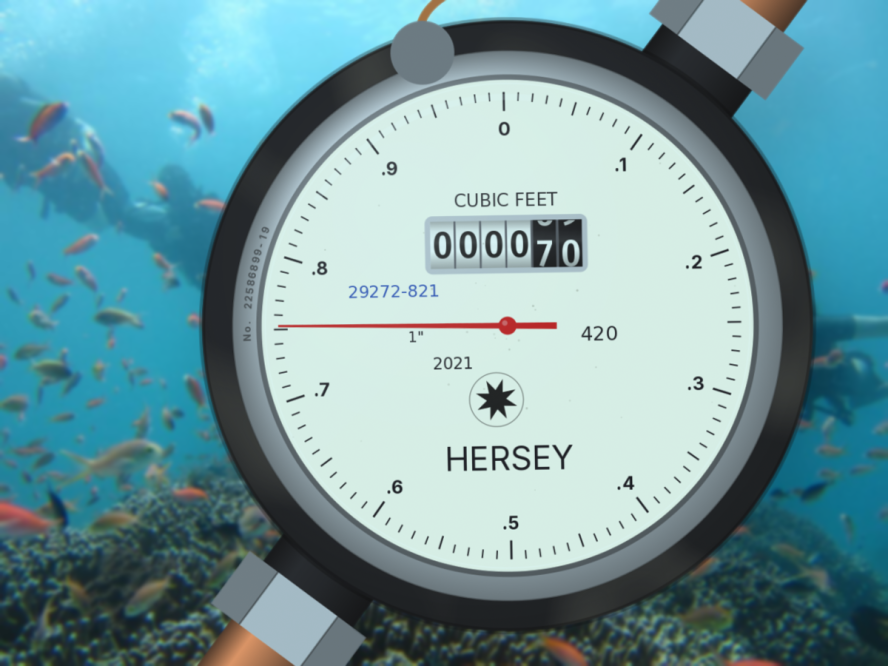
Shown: 69.75 ft³
